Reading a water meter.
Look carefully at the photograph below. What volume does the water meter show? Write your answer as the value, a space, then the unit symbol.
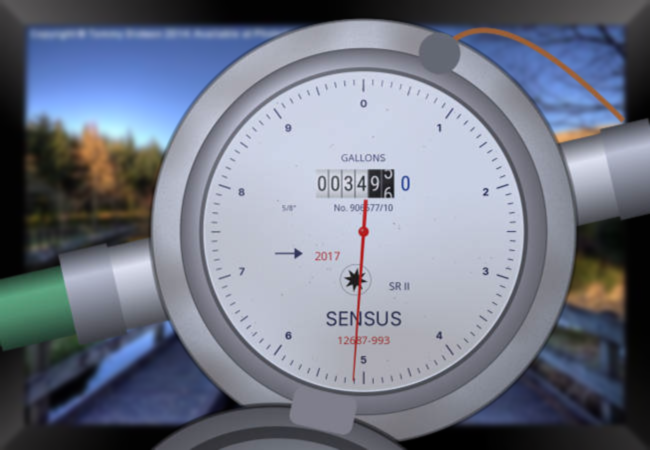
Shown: 34955.1 gal
